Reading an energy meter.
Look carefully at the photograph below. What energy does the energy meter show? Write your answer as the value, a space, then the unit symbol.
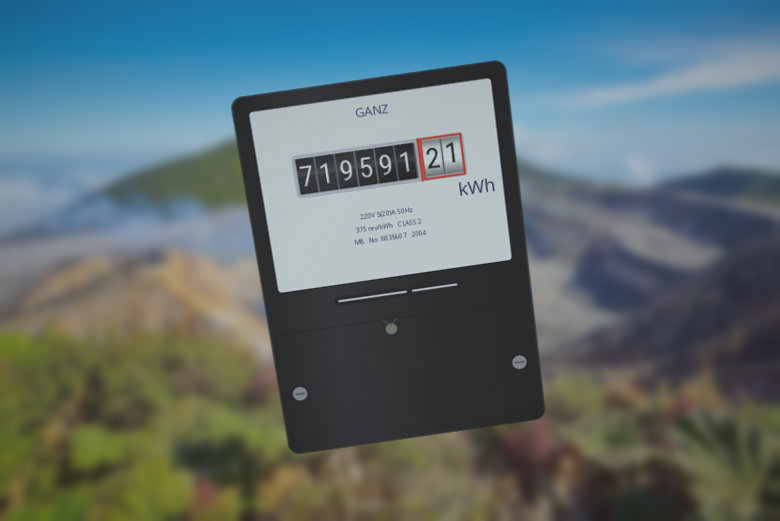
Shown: 719591.21 kWh
